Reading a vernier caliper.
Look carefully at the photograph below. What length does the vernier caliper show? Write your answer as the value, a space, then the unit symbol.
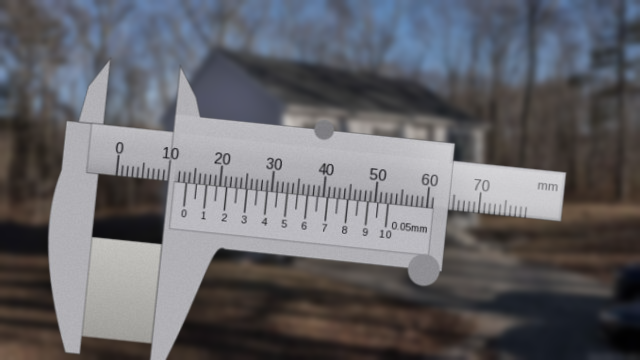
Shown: 13.5 mm
